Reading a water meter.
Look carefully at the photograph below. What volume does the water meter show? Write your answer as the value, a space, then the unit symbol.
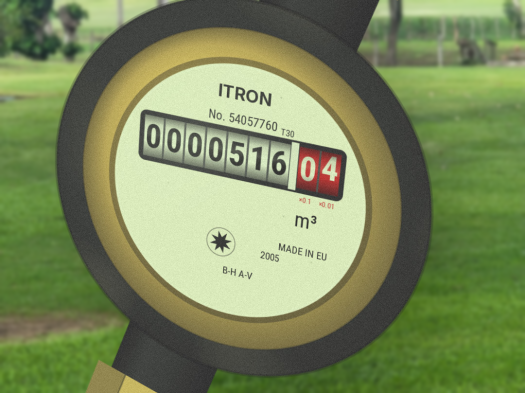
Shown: 516.04 m³
